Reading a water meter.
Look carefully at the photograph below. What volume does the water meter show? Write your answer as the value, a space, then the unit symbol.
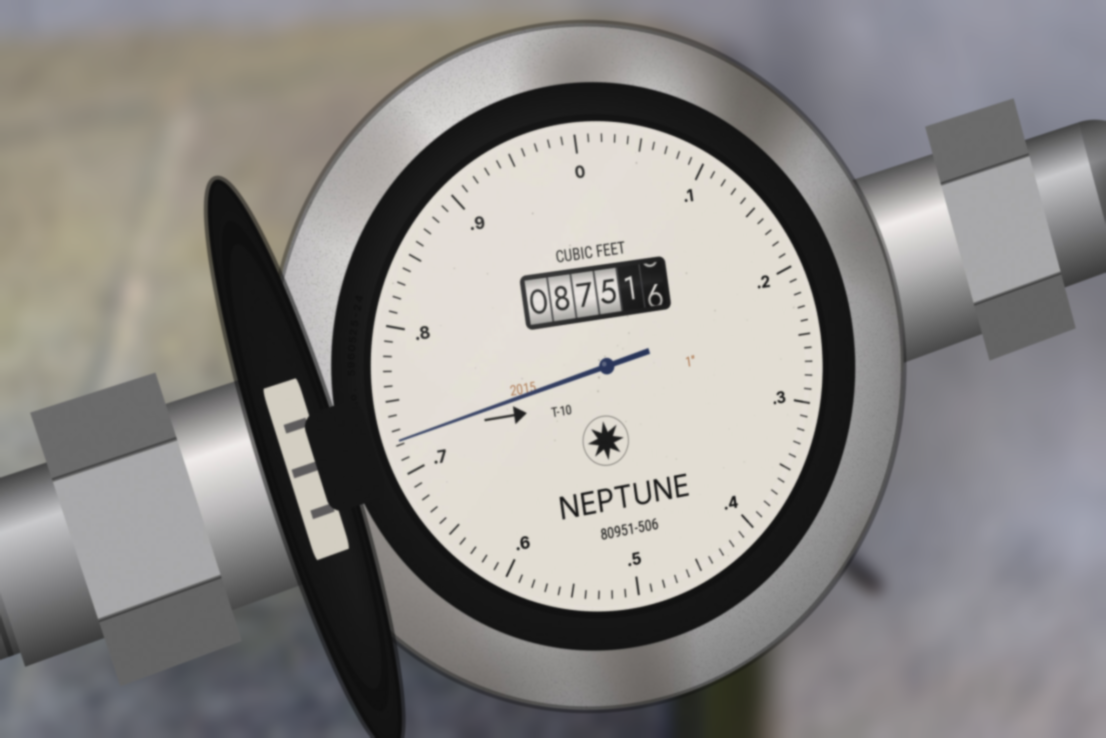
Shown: 87515.72 ft³
